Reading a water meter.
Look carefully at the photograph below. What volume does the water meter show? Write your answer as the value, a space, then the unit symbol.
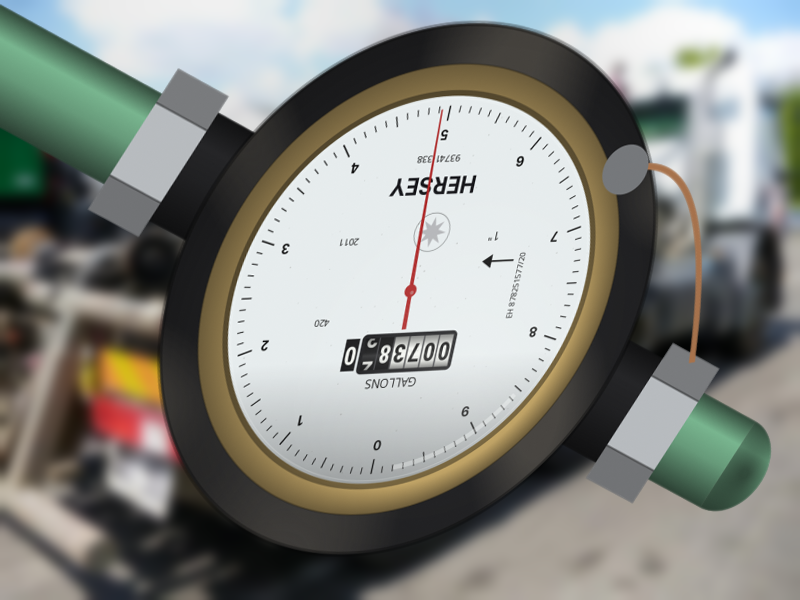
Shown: 73824.9 gal
